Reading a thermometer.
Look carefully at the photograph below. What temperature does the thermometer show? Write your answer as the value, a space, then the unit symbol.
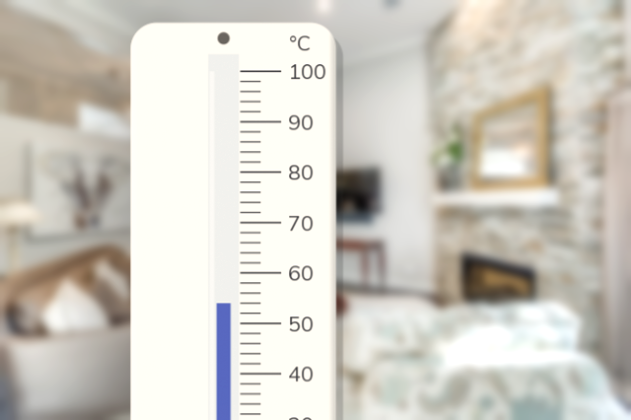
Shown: 54 °C
